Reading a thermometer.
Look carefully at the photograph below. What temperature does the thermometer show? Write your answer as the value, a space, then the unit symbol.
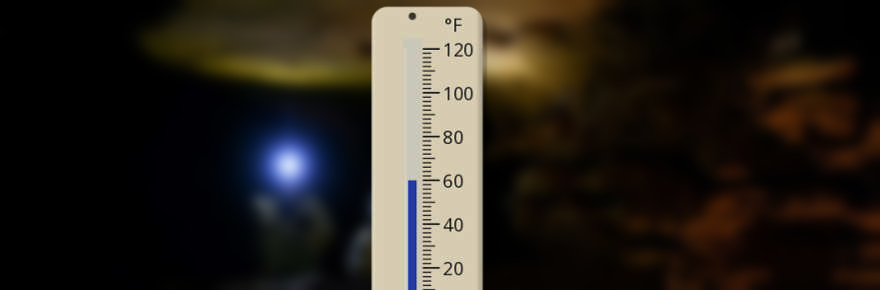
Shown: 60 °F
